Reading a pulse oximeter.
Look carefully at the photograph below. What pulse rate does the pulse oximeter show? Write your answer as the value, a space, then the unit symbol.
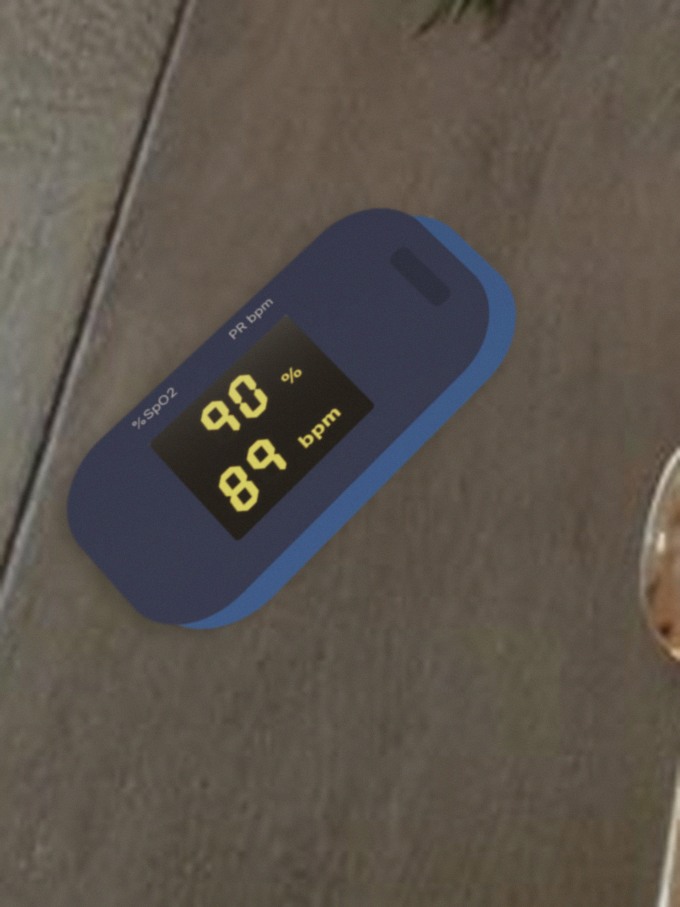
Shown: 89 bpm
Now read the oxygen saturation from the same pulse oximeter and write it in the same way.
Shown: 90 %
